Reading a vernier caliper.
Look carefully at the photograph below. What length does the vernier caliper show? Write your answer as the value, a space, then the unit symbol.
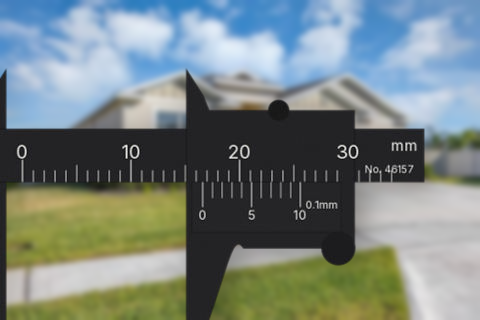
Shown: 16.6 mm
